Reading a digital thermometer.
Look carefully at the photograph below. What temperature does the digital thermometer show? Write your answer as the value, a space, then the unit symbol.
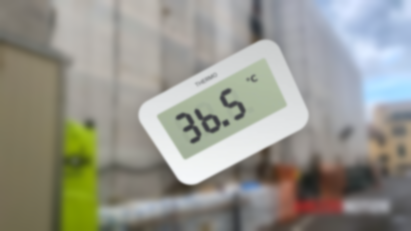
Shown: 36.5 °C
